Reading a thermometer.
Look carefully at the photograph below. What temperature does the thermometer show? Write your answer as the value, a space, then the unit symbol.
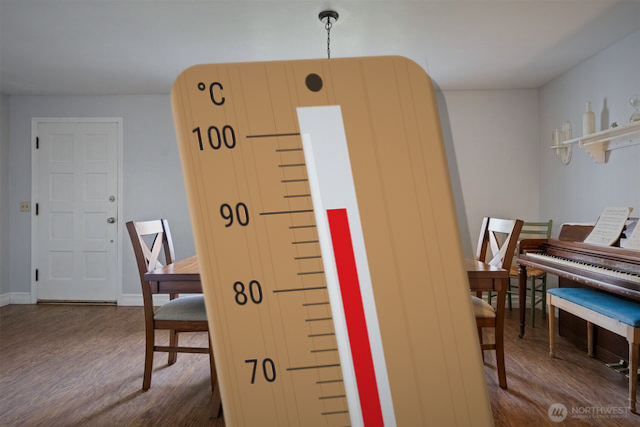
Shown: 90 °C
